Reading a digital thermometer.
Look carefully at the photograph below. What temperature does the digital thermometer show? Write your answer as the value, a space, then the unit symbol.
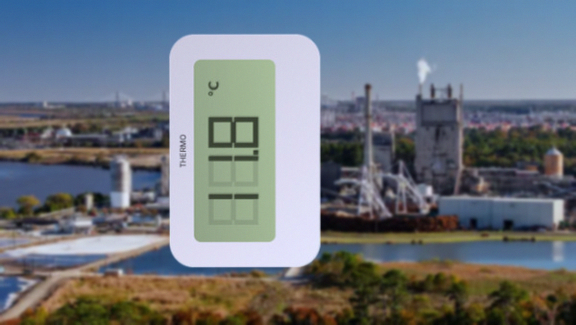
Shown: 11.8 °C
